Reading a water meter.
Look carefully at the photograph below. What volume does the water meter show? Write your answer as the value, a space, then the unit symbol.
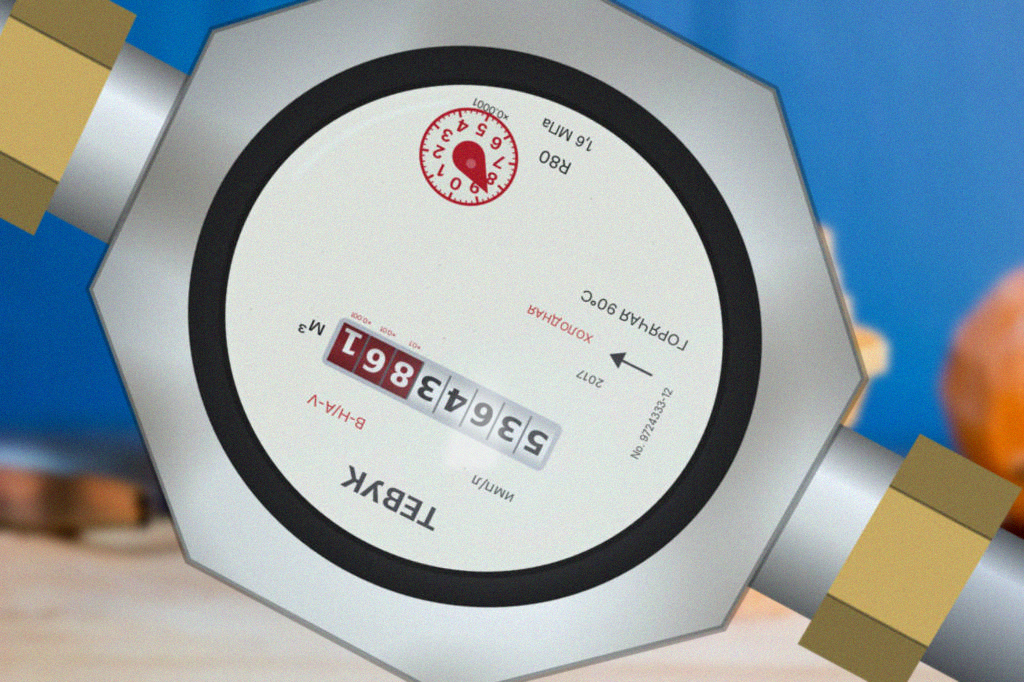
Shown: 53643.8608 m³
